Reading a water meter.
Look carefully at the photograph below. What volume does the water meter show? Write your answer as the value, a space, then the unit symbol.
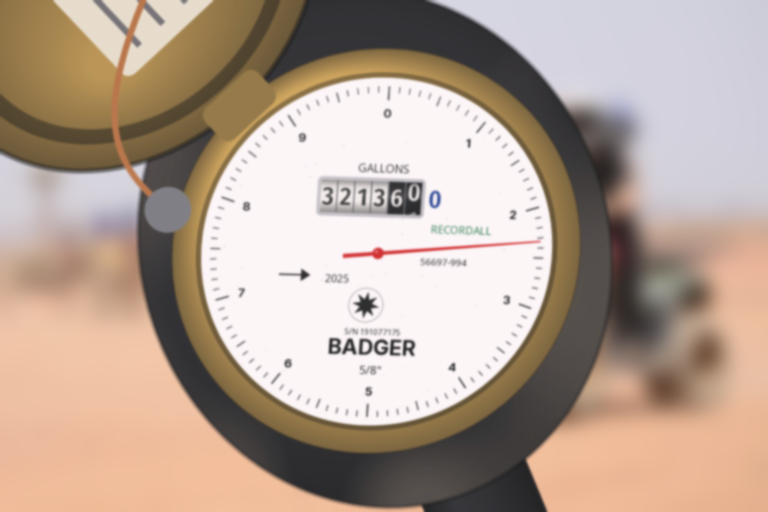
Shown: 3213602.3 gal
